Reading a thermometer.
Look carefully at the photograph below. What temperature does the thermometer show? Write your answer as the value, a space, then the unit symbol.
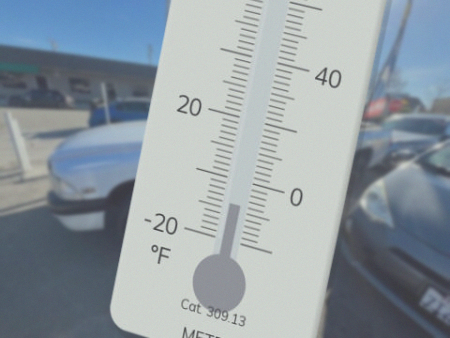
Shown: -8 °F
